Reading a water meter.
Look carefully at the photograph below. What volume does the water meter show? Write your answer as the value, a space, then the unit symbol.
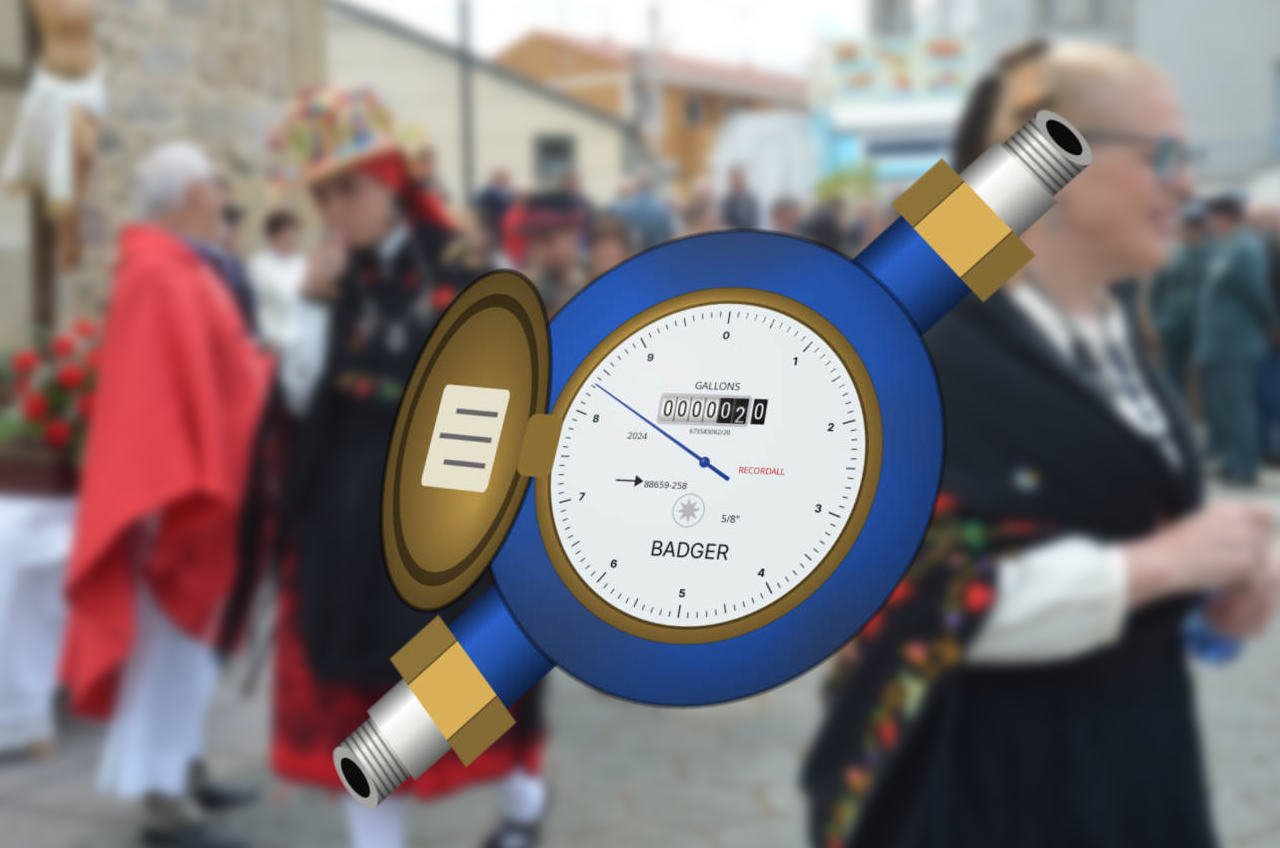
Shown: 18.3 gal
